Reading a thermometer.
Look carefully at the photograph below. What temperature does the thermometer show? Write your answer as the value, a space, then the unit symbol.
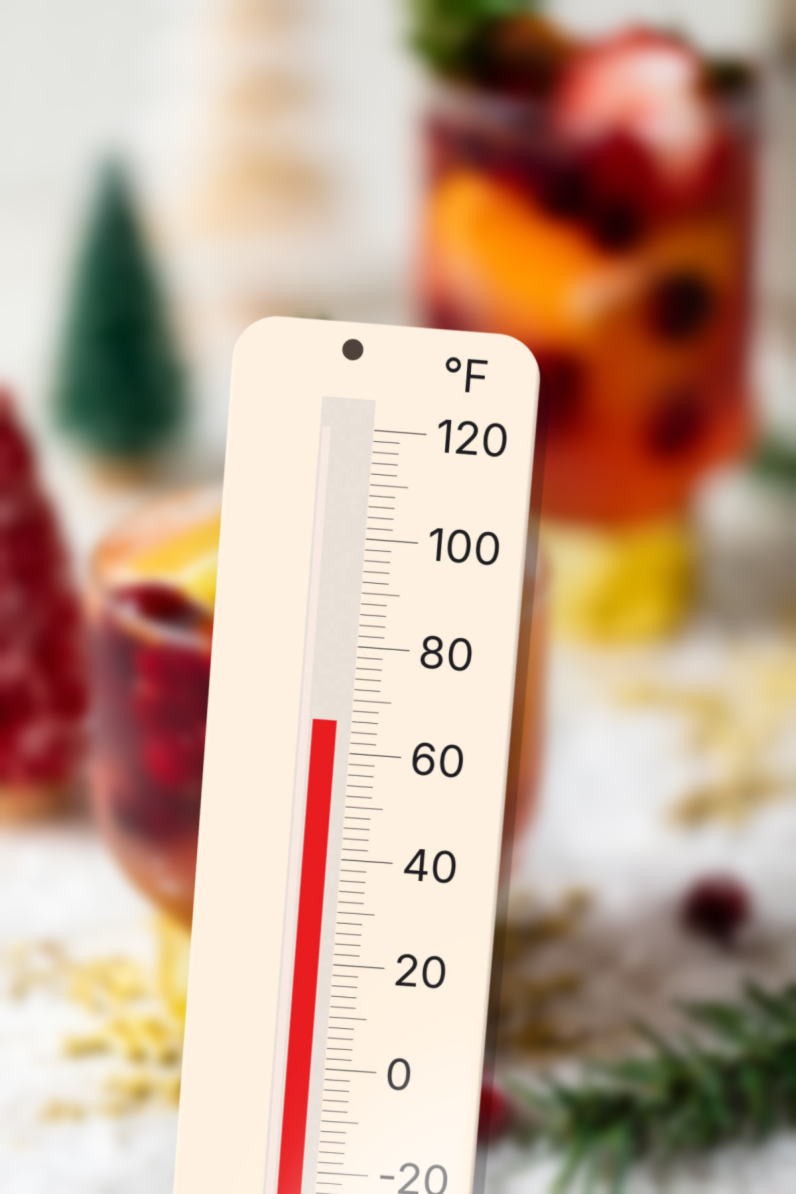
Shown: 66 °F
